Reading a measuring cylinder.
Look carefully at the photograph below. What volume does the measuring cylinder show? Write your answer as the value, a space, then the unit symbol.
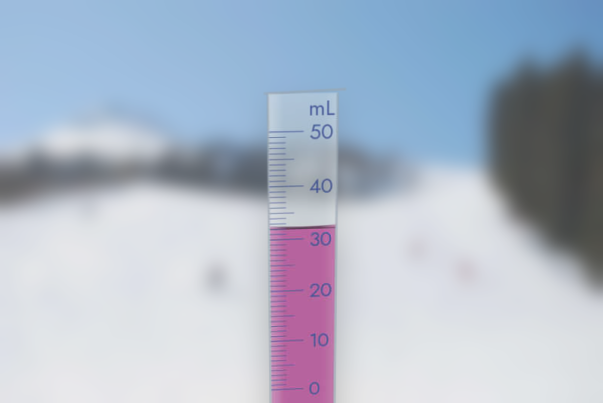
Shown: 32 mL
